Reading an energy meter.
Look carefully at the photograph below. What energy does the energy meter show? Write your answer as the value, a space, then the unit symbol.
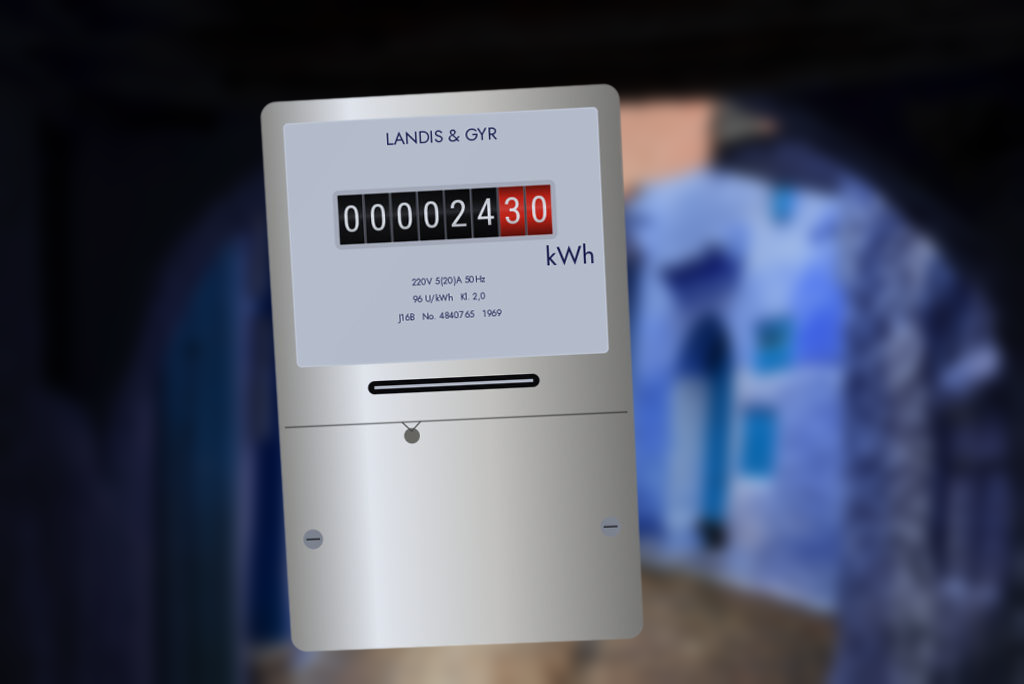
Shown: 24.30 kWh
